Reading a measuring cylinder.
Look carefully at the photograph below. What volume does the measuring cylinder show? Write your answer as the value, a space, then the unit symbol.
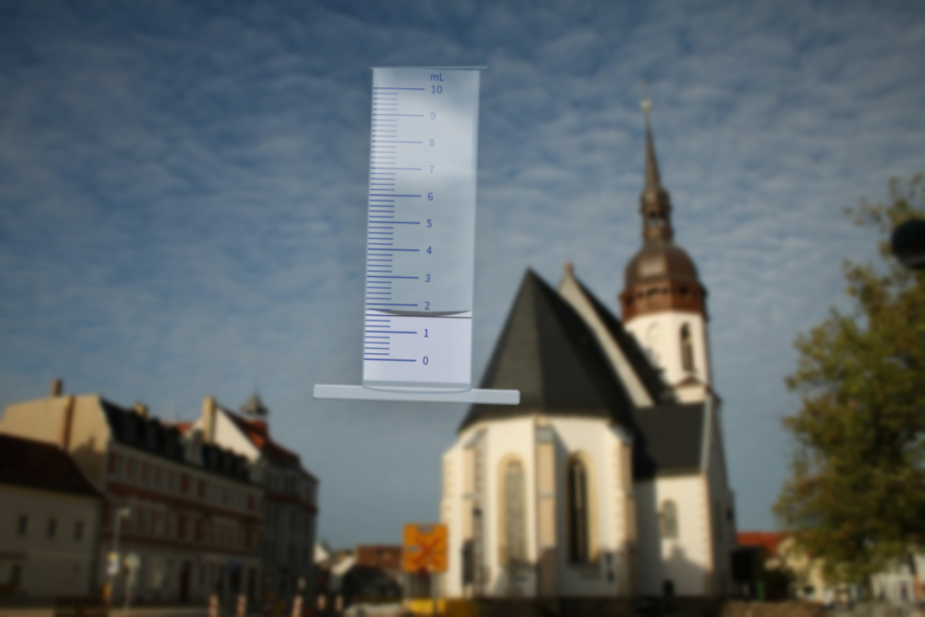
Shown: 1.6 mL
